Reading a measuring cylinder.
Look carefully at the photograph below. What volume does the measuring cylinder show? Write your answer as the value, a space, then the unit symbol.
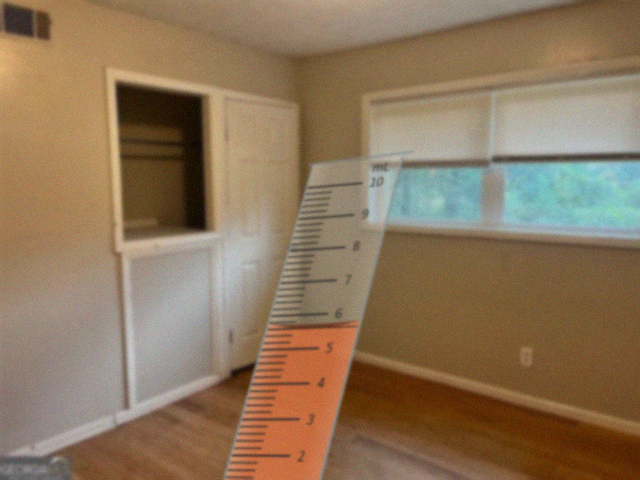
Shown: 5.6 mL
